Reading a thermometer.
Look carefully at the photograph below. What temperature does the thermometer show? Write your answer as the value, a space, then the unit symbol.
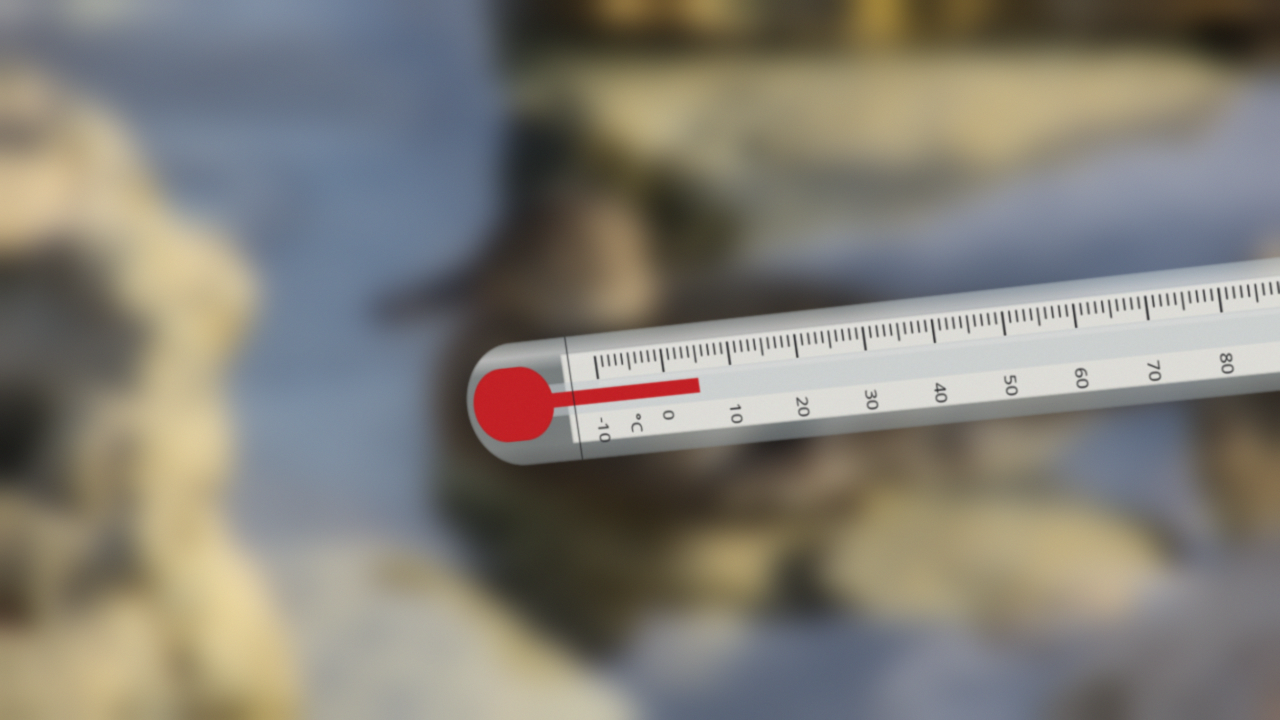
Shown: 5 °C
